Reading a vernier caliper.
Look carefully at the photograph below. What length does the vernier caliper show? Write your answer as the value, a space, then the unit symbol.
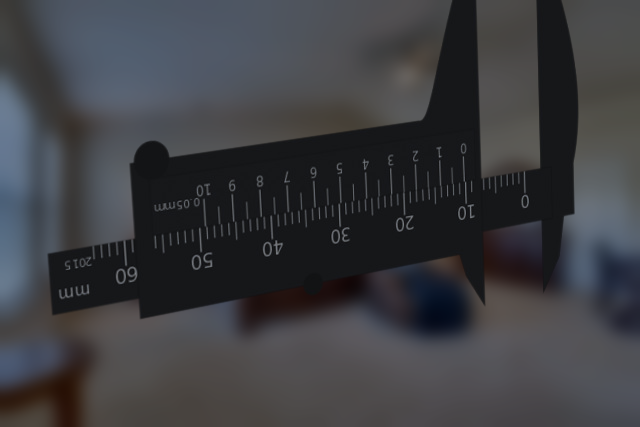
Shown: 10.2 mm
